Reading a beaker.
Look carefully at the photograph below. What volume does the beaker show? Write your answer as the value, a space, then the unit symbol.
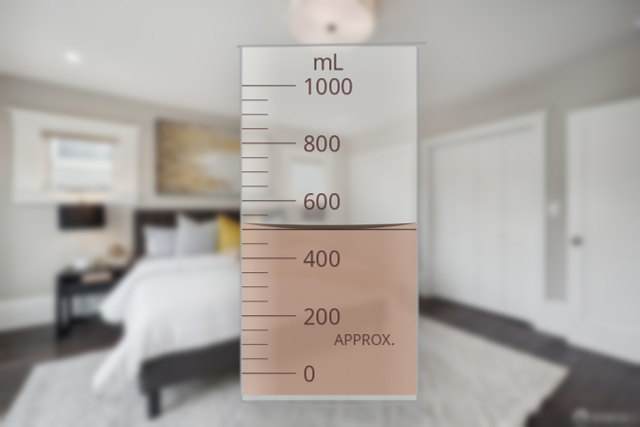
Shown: 500 mL
